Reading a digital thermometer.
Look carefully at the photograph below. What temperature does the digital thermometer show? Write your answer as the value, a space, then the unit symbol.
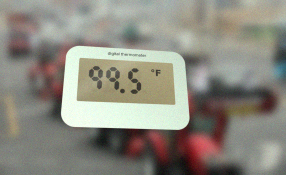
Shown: 99.5 °F
